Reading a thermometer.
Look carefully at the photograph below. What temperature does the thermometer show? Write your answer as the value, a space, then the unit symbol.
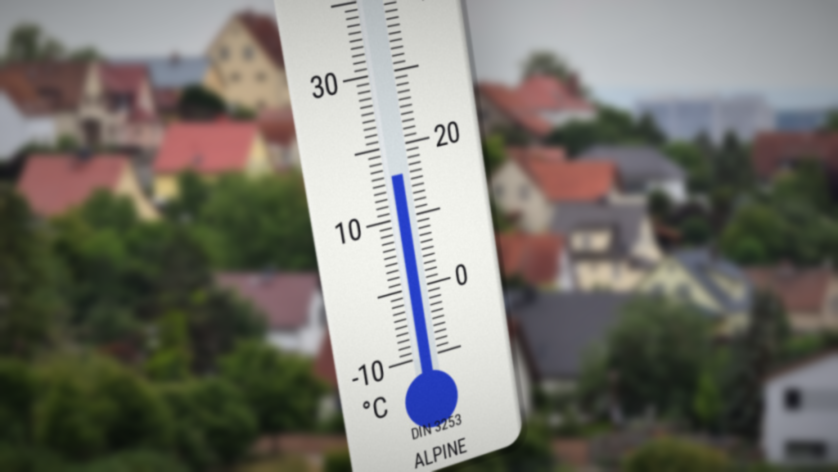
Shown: 16 °C
